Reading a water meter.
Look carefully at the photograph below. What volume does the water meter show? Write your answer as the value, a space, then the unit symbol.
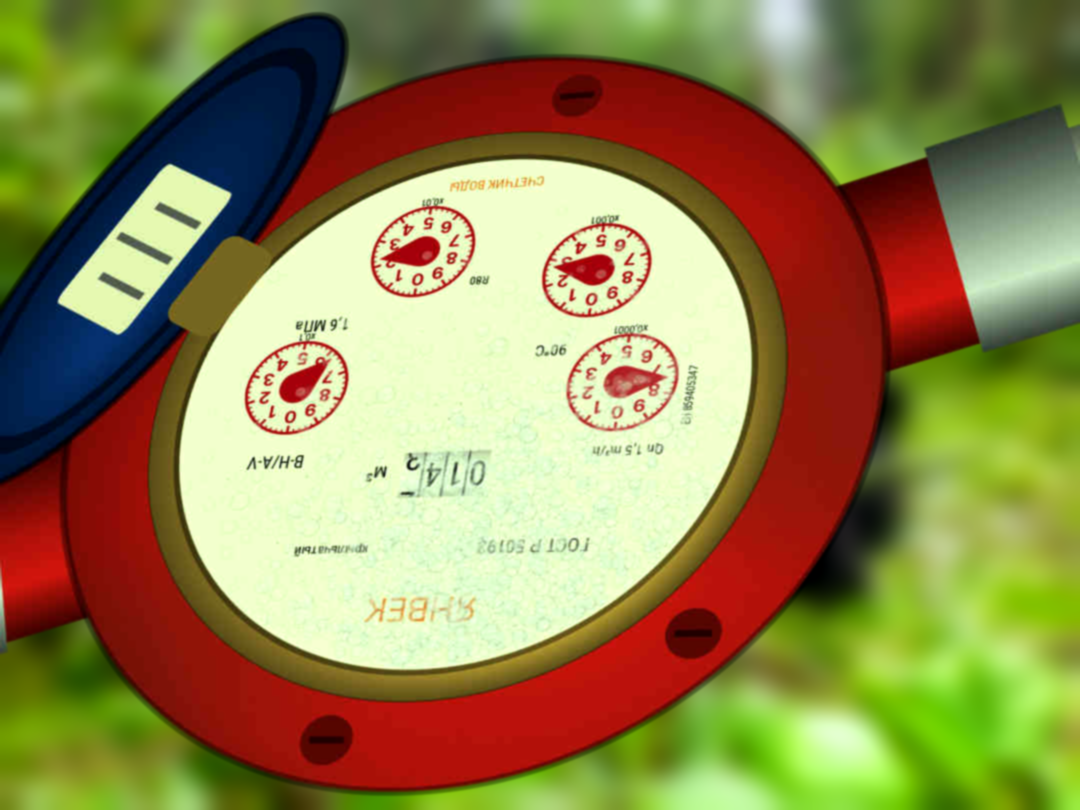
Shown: 142.6227 m³
